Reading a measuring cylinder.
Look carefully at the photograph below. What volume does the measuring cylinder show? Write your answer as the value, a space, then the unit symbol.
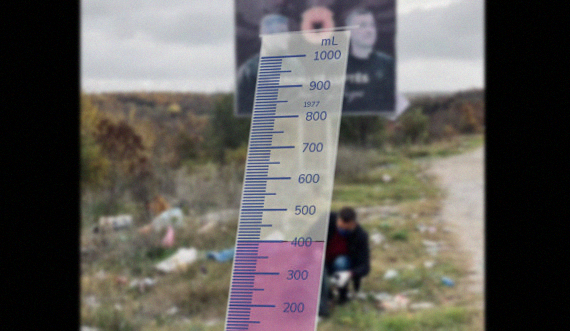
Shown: 400 mL
